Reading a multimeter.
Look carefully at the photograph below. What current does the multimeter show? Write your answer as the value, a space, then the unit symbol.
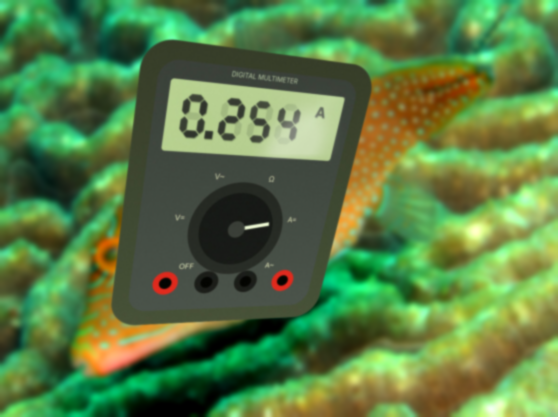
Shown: 0.254 A
